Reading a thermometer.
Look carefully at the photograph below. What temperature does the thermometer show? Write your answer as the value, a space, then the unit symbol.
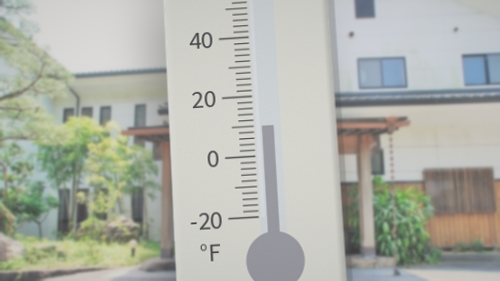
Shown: 10 °F
